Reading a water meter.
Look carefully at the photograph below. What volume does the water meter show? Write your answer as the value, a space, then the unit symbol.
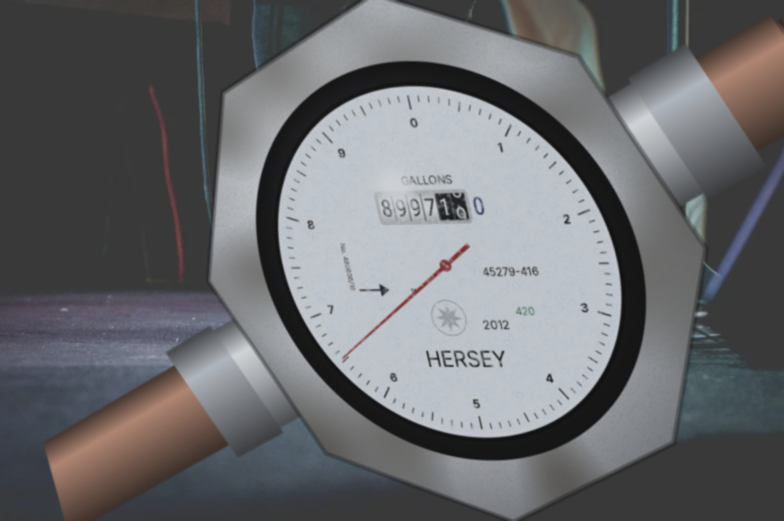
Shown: 8997186.5 gal
